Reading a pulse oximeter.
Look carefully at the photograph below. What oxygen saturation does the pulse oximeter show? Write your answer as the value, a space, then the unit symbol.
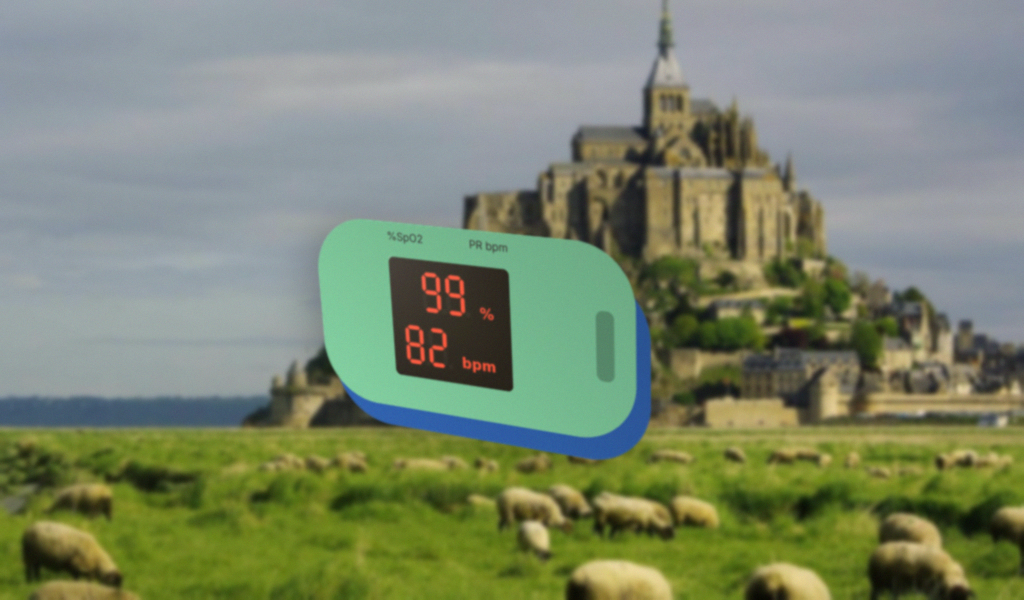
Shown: 99 %
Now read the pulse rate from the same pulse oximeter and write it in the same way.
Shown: 82 bpm
